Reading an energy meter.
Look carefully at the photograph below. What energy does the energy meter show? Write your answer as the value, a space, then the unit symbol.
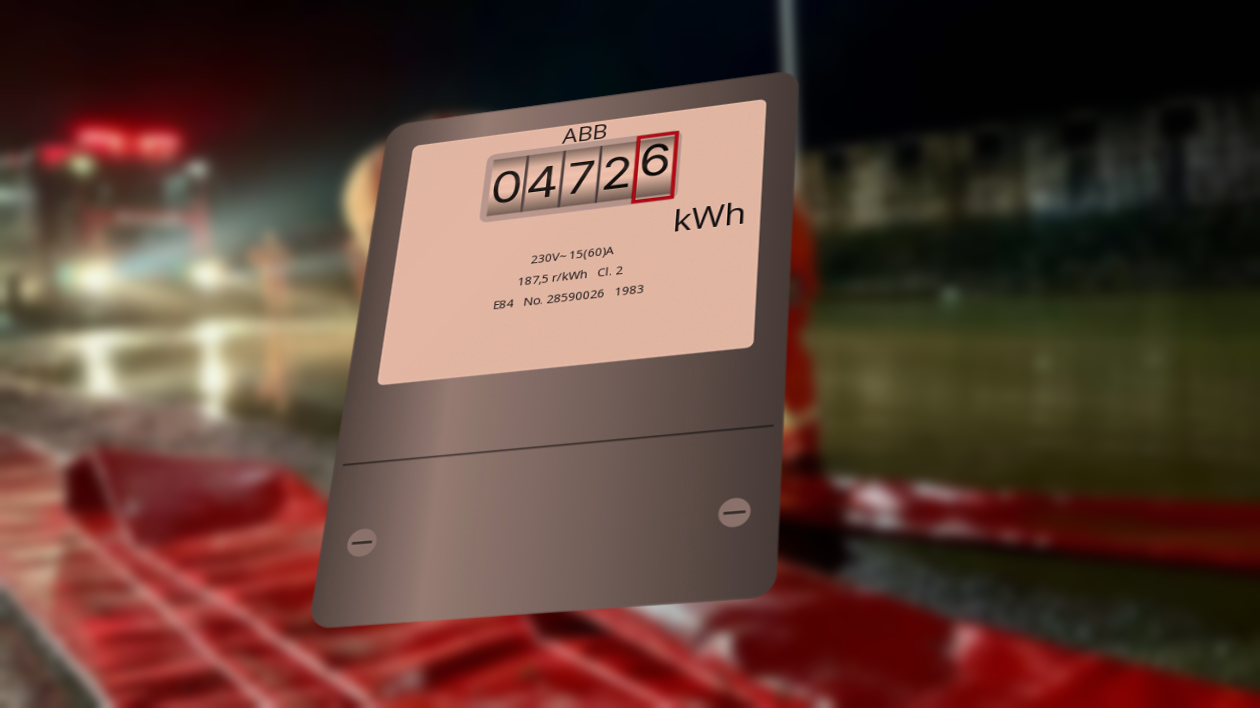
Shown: 472.6 kWh
